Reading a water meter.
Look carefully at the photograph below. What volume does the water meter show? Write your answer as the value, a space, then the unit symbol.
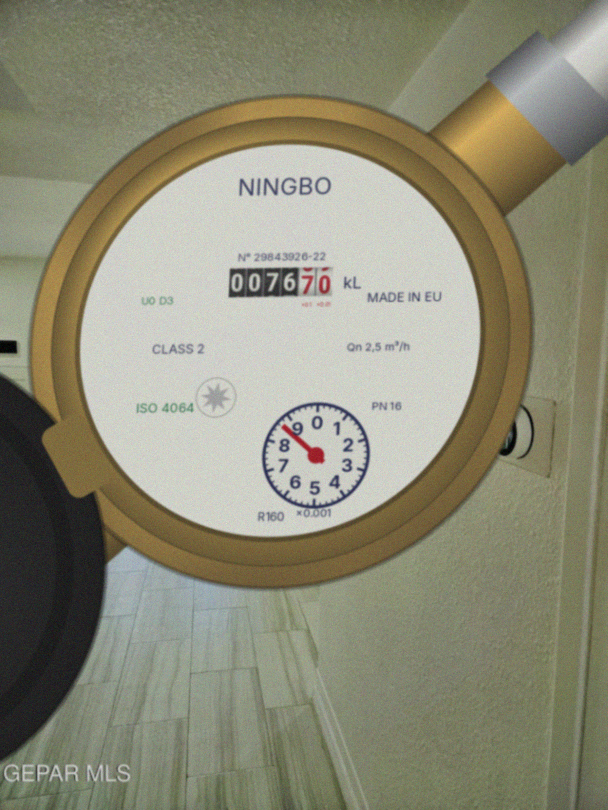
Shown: 76.698 kL
